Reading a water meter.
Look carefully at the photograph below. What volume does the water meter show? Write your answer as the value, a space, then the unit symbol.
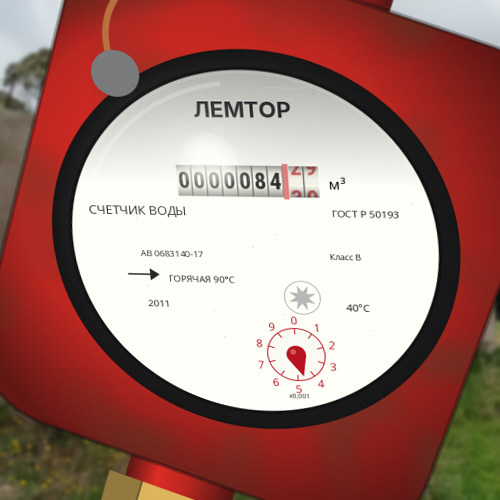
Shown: 84.294 m³
